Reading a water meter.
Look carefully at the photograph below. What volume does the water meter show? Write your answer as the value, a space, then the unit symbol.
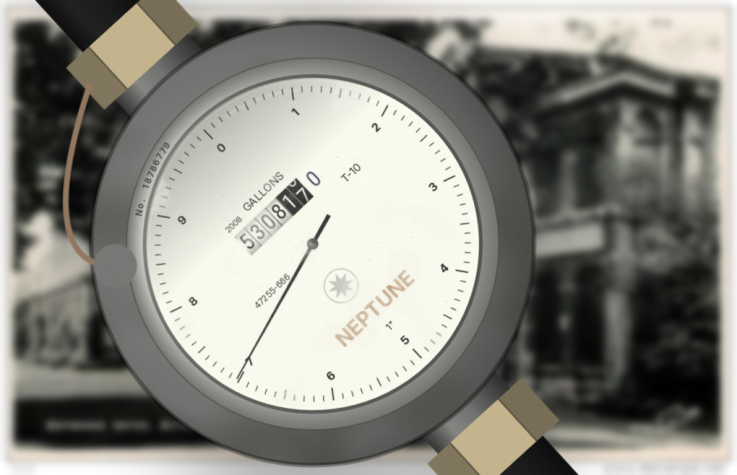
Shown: 5308167.0 gal
